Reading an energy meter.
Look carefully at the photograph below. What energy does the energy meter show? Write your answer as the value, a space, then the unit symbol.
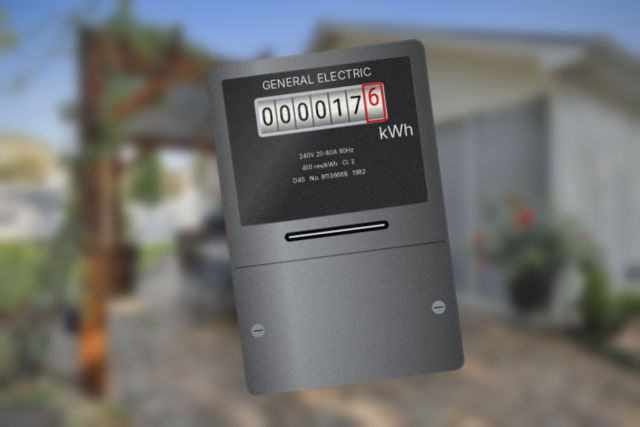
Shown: 17.6 kWh
